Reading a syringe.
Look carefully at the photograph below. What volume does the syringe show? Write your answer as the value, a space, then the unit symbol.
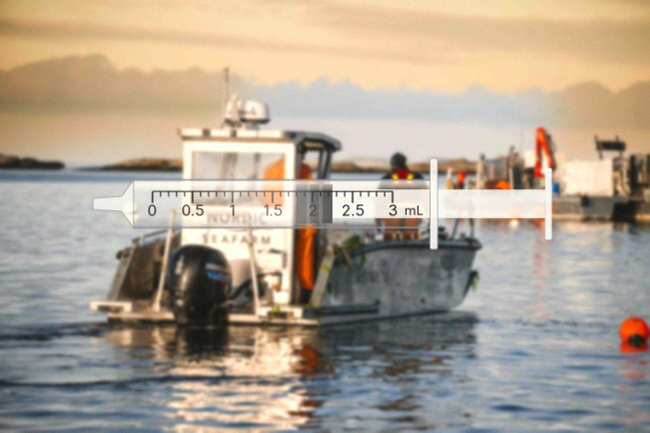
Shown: 1.8 mL
